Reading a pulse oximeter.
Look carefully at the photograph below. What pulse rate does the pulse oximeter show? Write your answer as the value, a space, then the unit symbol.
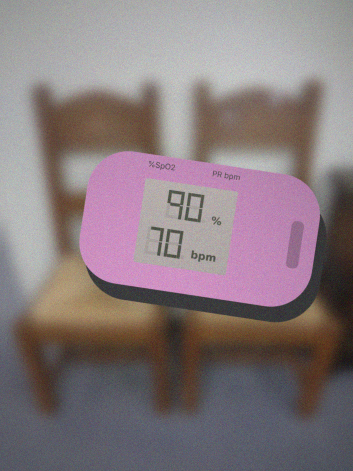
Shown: 70 bpm
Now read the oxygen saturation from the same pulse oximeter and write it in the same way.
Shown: 90 %
